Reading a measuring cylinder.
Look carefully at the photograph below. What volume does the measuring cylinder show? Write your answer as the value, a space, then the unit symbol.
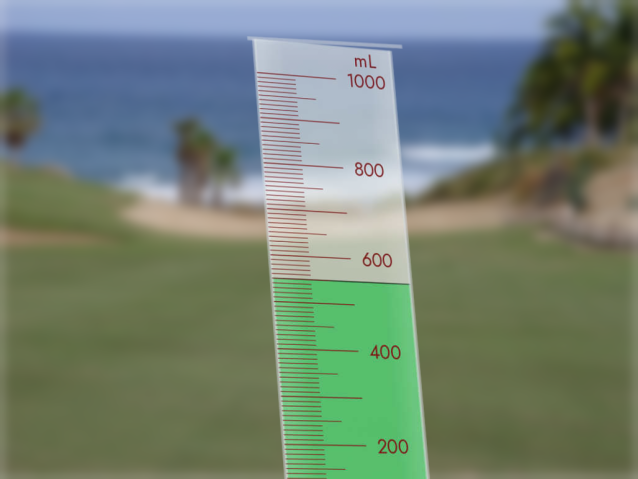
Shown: 550 mL
